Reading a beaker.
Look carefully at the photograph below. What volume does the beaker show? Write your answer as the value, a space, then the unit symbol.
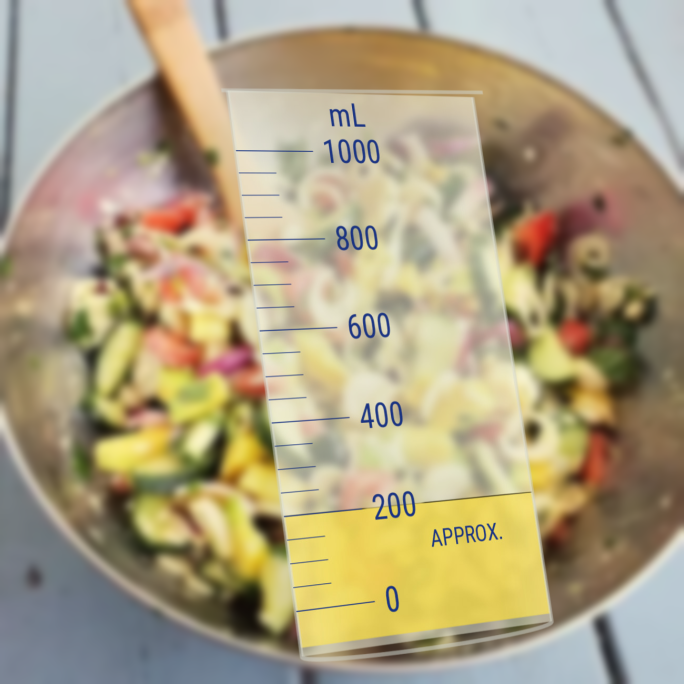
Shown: 200 mL
